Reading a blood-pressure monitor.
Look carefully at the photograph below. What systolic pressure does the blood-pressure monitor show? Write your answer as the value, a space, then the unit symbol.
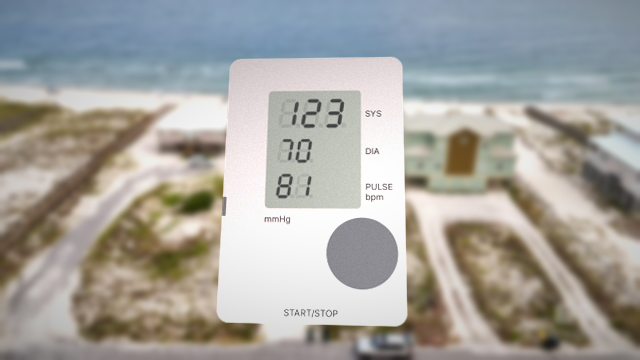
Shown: 123 mmHg
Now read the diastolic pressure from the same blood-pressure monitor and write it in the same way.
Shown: 70 mmHg
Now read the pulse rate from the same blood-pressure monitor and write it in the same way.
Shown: 81 bpm
